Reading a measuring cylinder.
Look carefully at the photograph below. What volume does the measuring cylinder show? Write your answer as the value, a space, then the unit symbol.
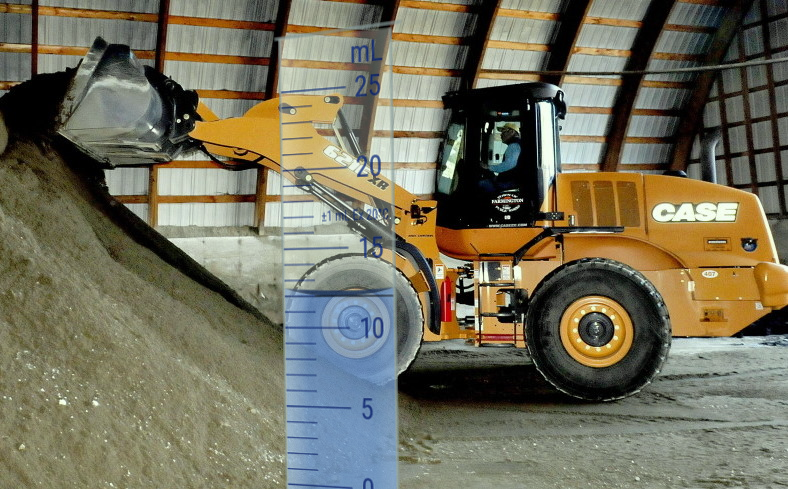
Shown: 12 mL
